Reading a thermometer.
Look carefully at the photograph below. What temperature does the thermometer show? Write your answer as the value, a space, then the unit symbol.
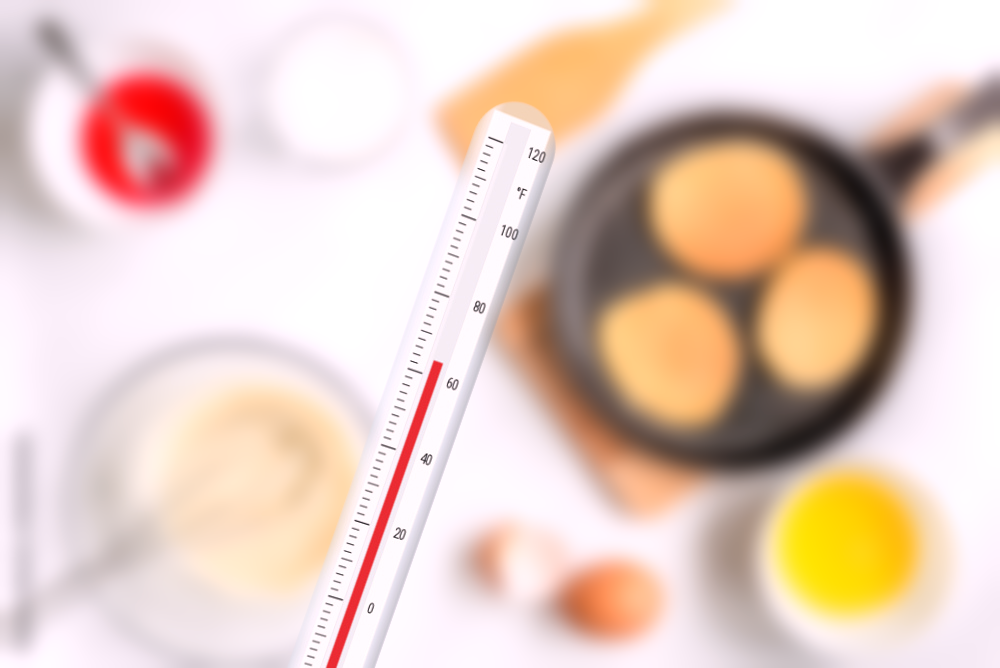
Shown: 64 °F
